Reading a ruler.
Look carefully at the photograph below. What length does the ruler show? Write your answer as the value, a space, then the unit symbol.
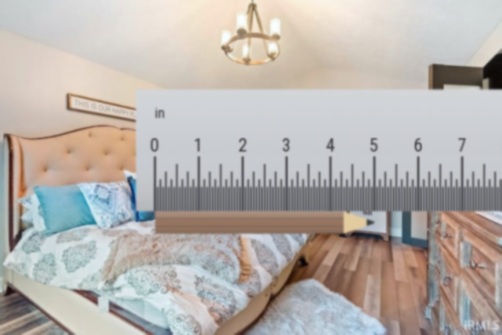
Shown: 5 in
